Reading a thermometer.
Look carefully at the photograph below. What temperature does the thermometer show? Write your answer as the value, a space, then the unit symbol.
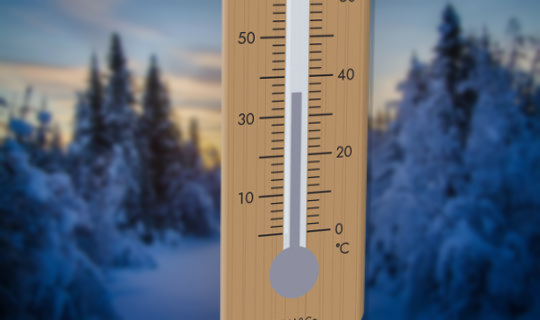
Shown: 36 °C
